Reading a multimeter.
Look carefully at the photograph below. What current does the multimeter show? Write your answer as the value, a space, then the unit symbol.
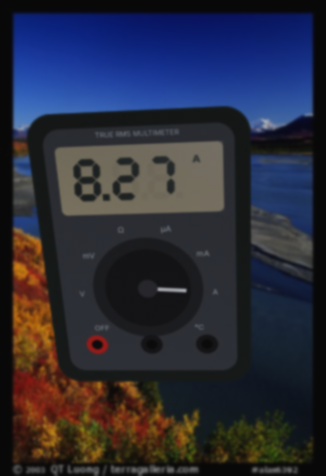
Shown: 8.27 A
